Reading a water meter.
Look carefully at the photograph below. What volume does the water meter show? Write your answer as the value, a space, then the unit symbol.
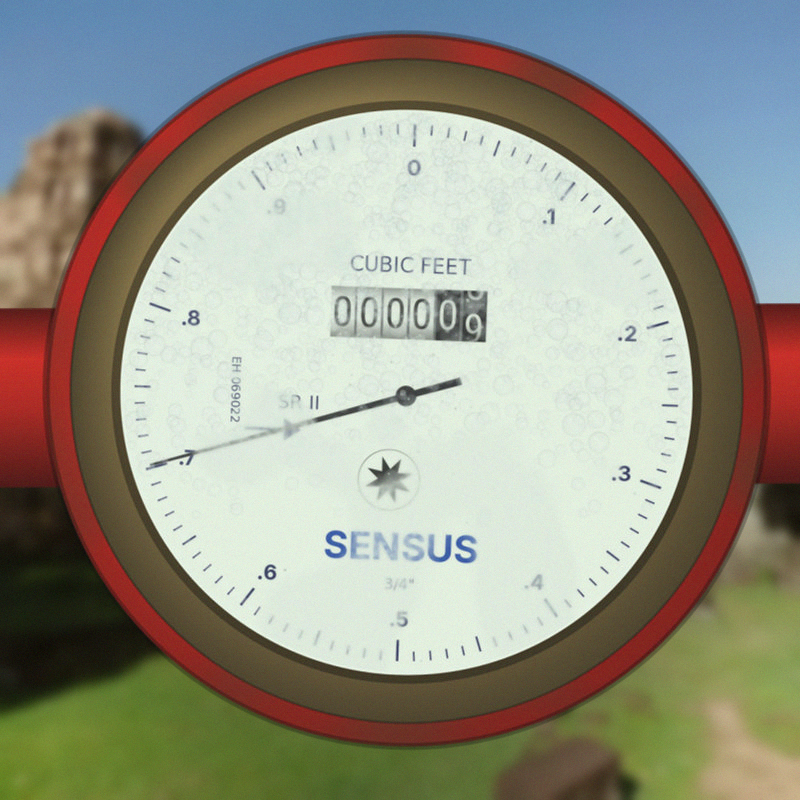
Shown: 8.70 ft³
